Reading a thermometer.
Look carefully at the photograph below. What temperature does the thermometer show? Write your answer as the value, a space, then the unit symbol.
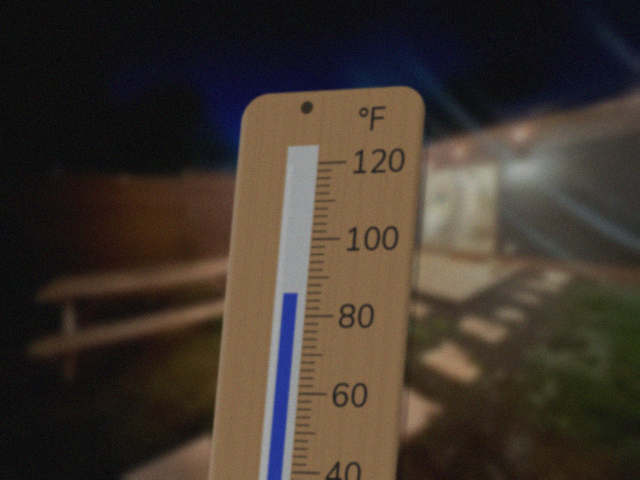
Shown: 86 °F
